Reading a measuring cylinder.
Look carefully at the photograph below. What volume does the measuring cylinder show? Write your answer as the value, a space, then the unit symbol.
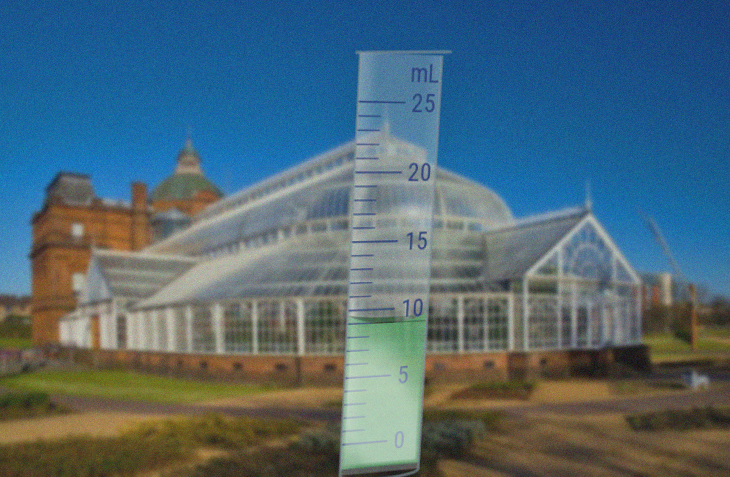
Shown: 9 mL
